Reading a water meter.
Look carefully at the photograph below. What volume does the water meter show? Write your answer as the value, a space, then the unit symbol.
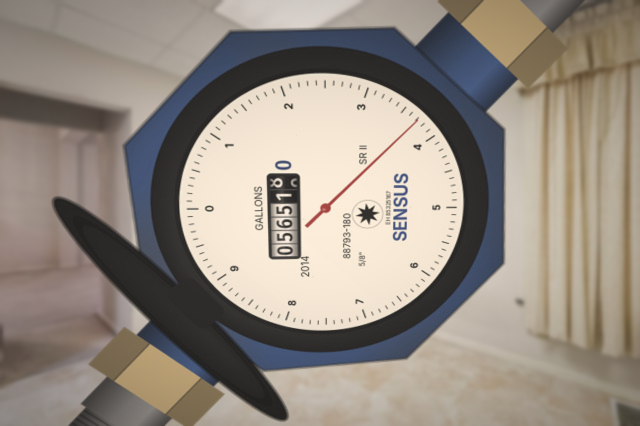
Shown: 565183.7 gal
